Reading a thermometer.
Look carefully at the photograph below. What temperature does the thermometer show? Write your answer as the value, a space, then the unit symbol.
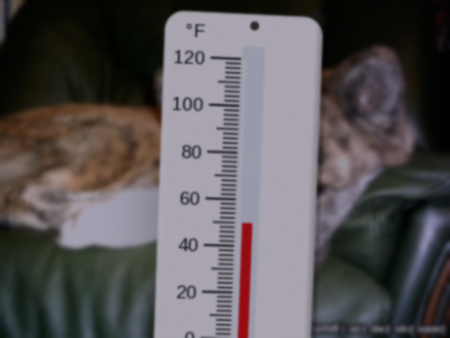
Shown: 50 °F
